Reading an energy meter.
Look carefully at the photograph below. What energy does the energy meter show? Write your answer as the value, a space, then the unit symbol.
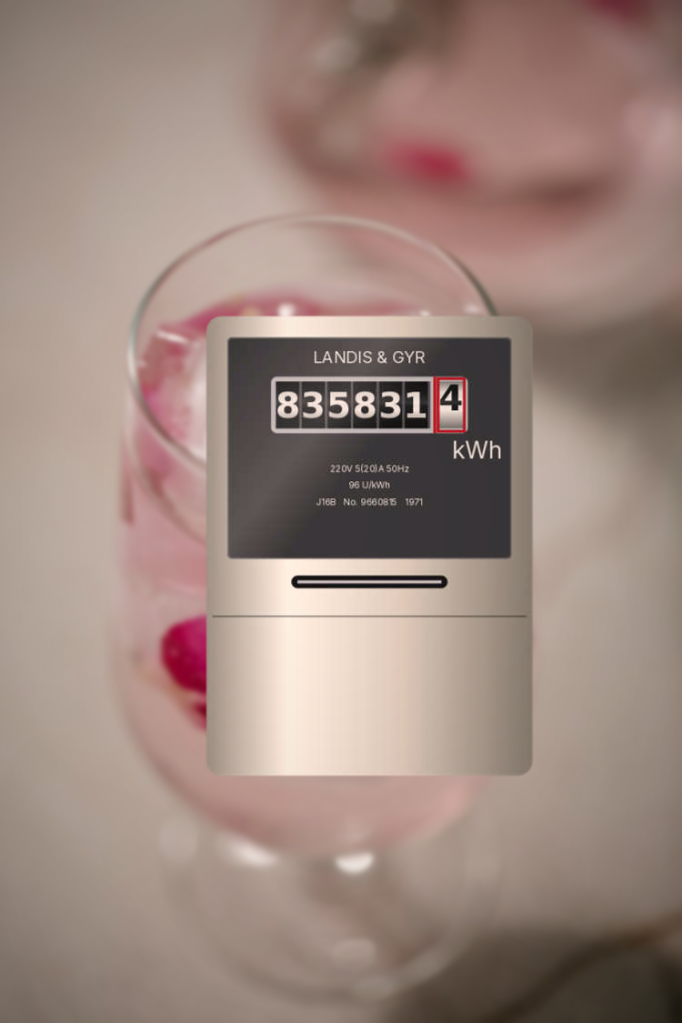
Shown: 835831.4 kWh
